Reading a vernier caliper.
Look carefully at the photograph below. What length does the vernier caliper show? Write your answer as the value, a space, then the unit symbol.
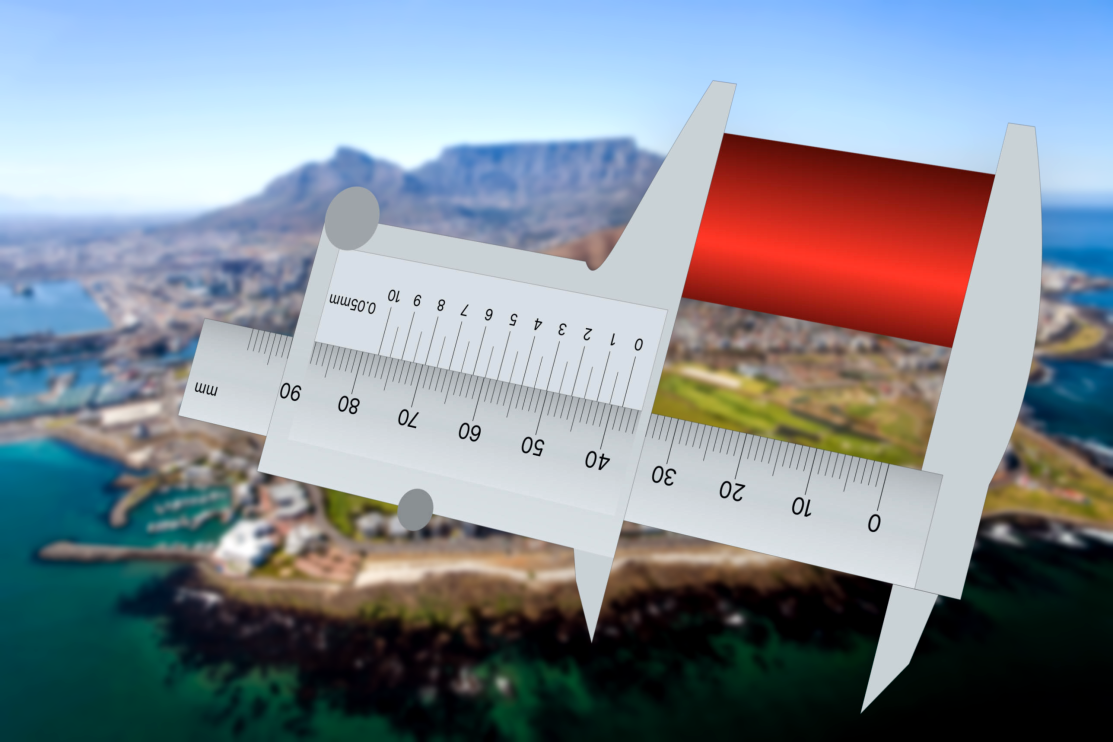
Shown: 38.4 mm
